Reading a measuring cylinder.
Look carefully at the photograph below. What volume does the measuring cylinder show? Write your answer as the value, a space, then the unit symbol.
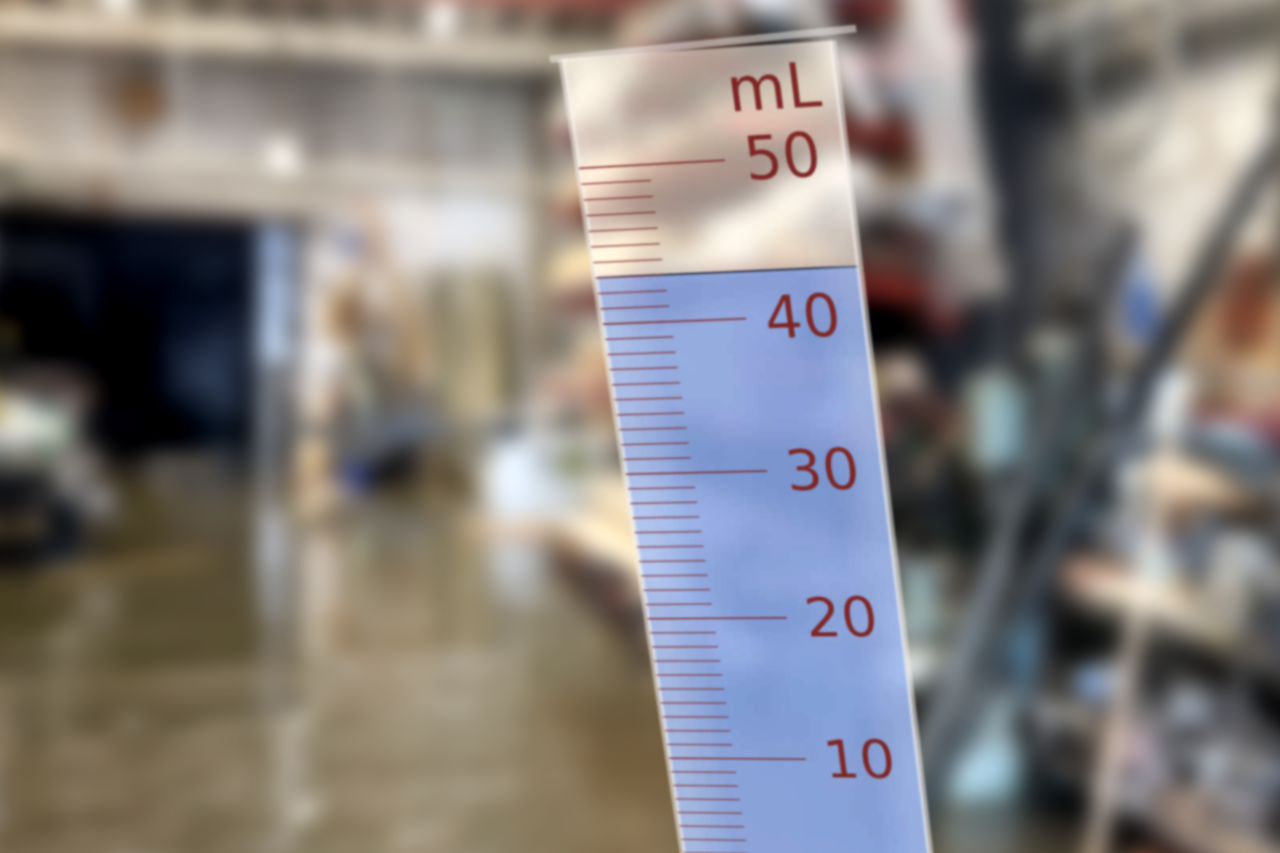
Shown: 43 mL
